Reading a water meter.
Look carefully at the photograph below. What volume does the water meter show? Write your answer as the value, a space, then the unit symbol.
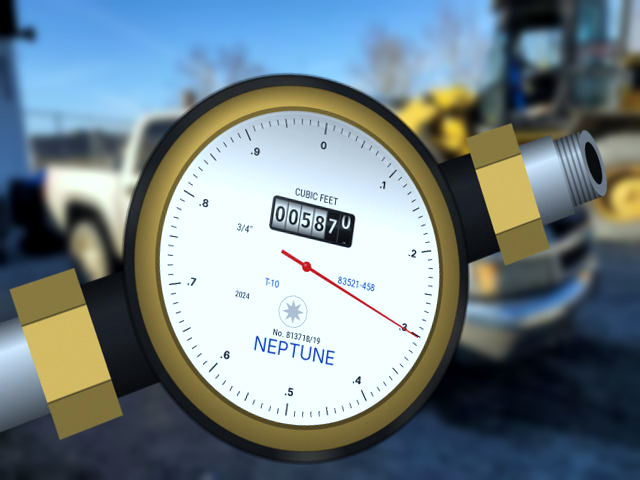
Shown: 5870.30 ft³
